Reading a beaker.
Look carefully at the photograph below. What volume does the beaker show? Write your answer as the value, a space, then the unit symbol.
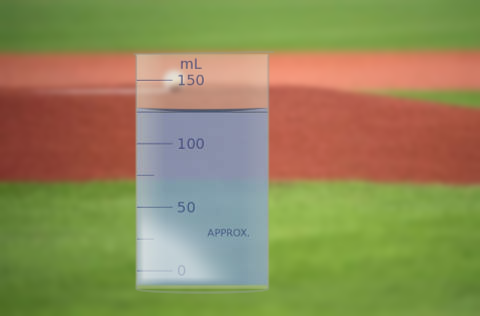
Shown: 125 mL
